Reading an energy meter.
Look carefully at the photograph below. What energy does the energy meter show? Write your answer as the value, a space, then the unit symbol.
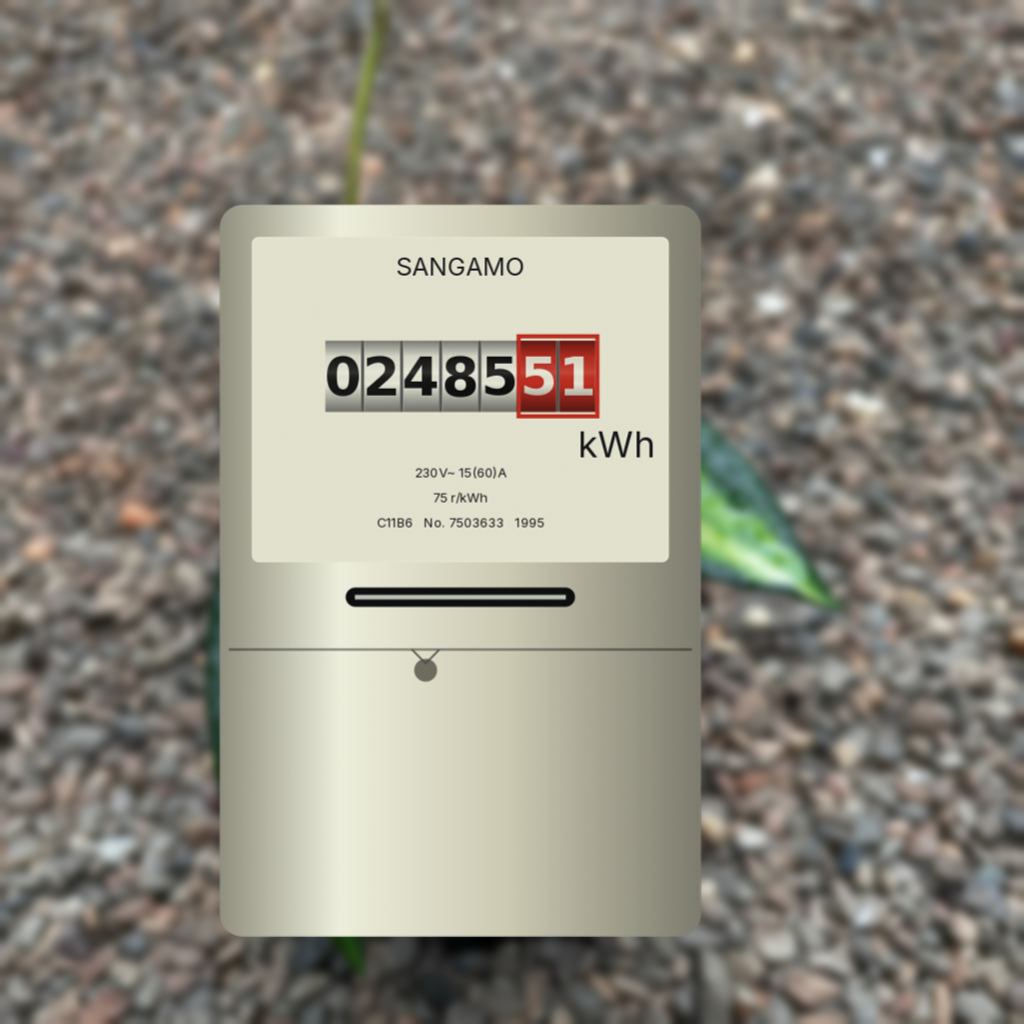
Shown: 2485.51 kWh
